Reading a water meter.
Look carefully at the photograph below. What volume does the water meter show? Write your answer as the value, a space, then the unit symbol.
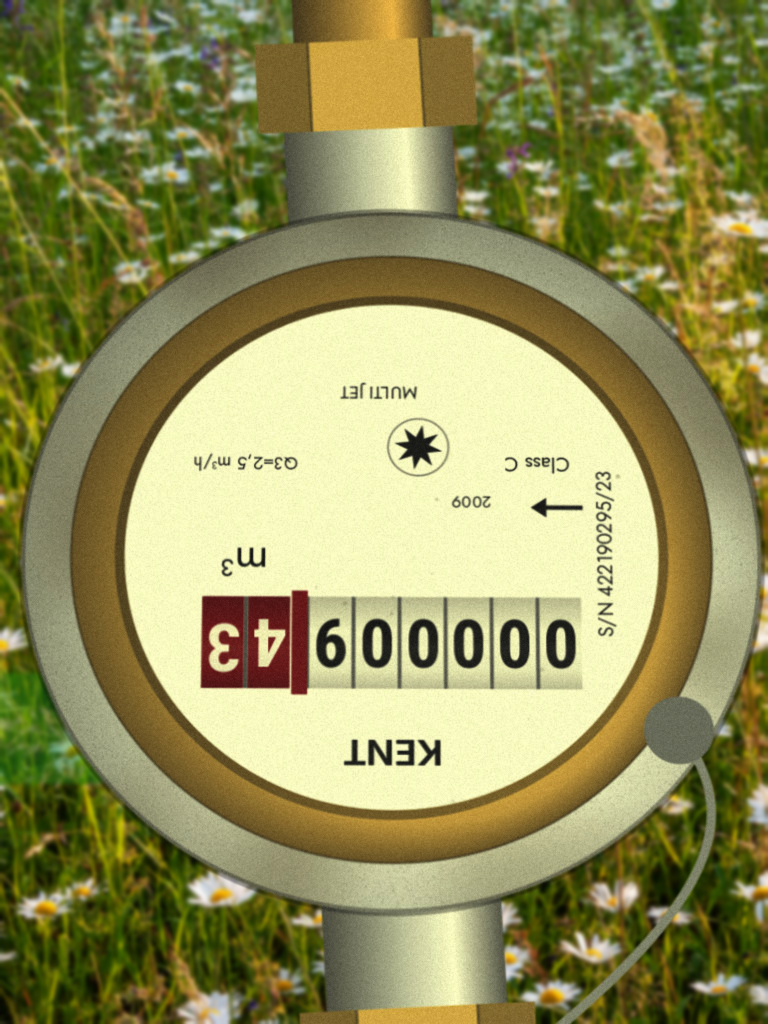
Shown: 9.43 m³
